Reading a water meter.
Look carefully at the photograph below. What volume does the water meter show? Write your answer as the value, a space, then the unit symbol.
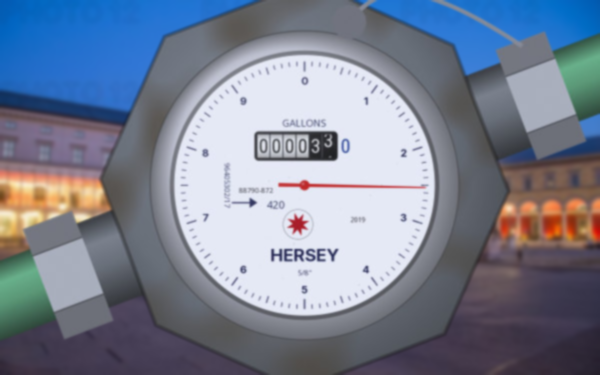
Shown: 332.5 gal
